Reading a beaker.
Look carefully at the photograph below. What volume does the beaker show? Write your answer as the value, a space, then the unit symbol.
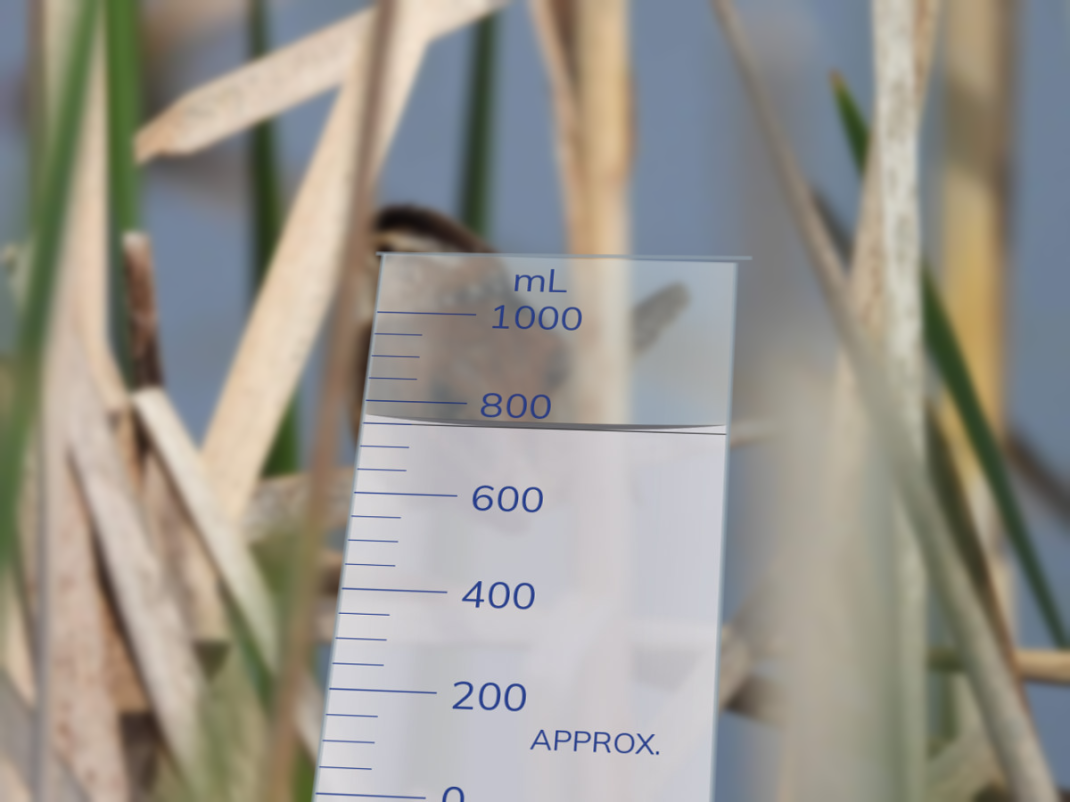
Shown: 750 mL
